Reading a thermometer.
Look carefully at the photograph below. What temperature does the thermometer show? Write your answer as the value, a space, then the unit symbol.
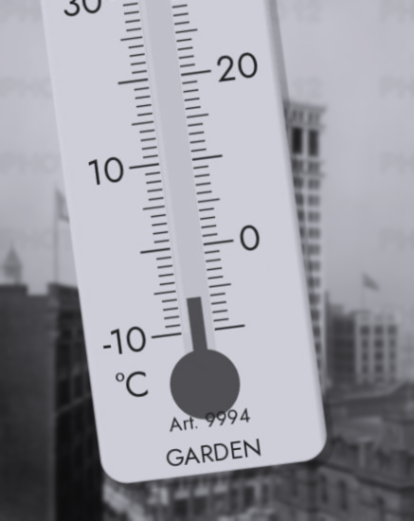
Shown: -6 °C
